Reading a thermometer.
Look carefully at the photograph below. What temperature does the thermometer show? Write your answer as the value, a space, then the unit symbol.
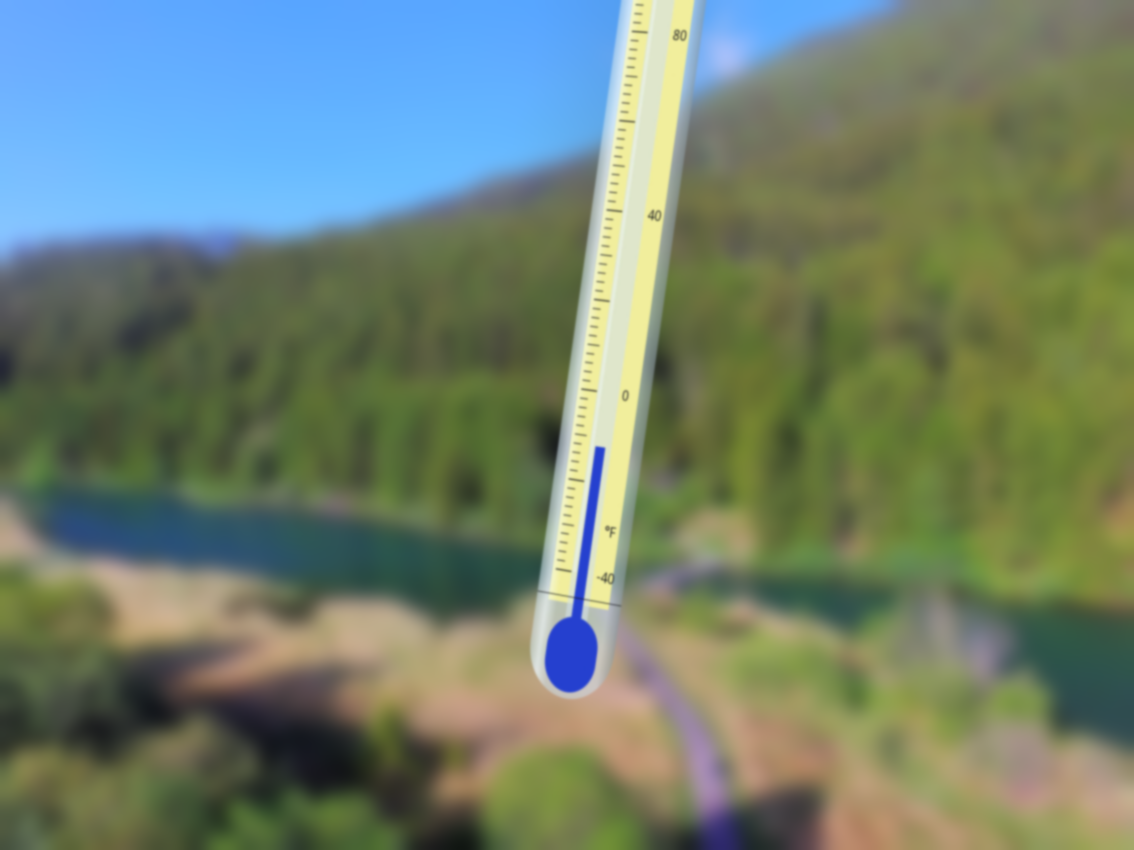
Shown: -12 °F
